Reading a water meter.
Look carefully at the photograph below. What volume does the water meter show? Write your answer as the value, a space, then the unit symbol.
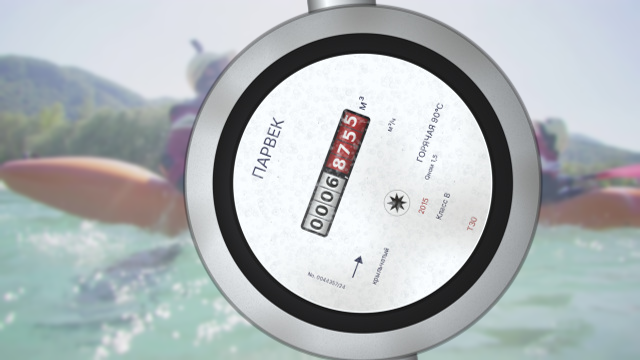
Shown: 6.8755 m³
